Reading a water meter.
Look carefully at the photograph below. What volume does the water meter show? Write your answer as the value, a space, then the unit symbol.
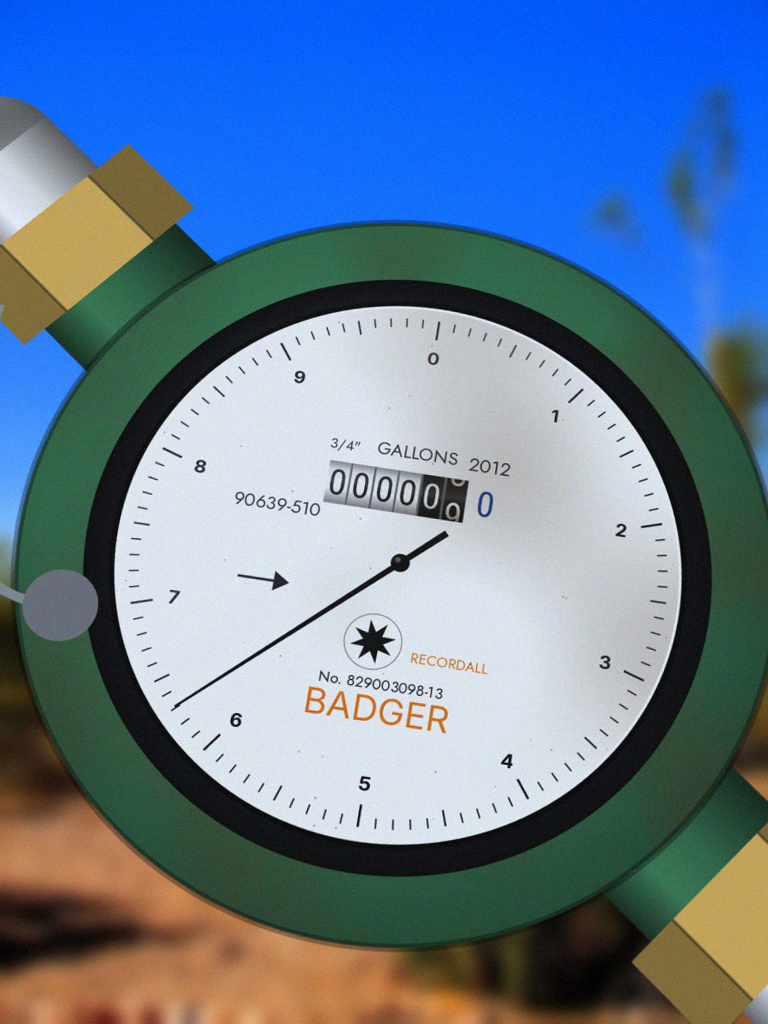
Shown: 86.3 gal
